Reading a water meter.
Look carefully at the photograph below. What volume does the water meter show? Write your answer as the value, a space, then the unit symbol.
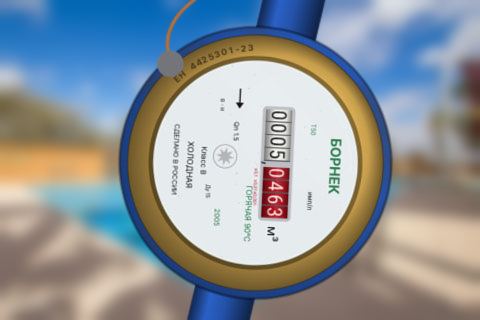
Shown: 5.0463 m³
